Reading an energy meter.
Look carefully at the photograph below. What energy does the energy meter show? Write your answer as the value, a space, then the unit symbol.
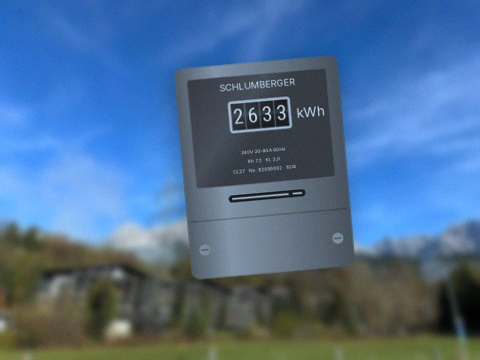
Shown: 2633 kWh
